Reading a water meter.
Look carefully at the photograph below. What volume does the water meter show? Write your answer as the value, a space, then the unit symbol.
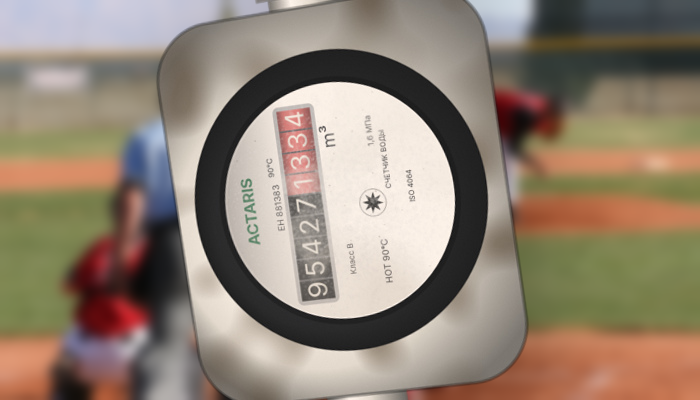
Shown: 95427.1334 m³
